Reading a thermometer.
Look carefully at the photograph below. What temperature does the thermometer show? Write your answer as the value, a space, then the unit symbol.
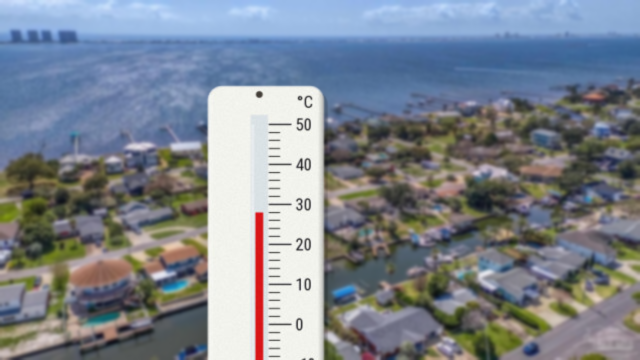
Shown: 28 °C
